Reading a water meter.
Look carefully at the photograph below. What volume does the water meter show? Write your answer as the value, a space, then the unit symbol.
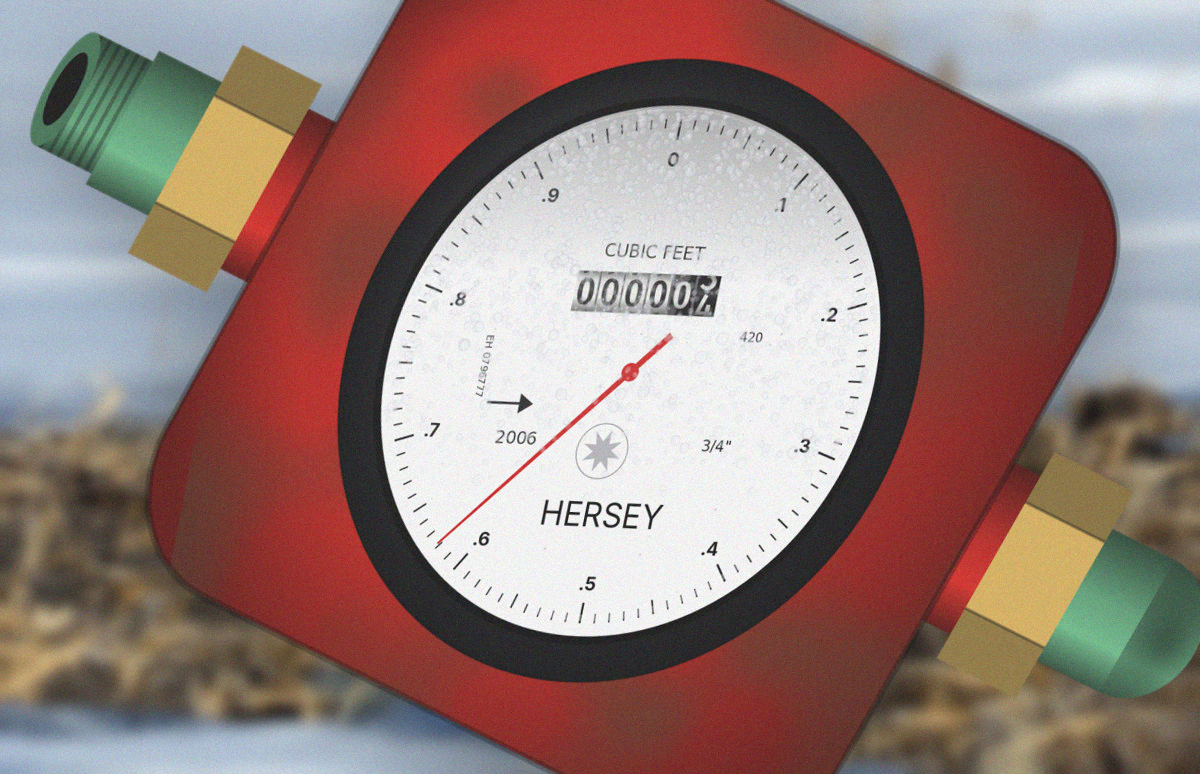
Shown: 3.62 ft³
